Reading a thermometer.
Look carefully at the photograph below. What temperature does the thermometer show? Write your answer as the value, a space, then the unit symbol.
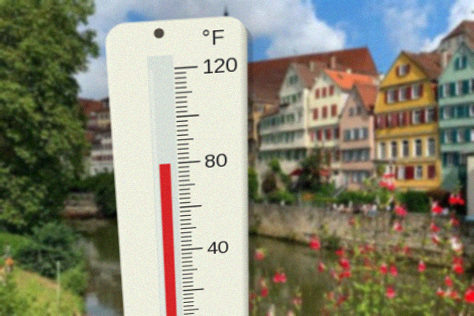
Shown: 80 °F
